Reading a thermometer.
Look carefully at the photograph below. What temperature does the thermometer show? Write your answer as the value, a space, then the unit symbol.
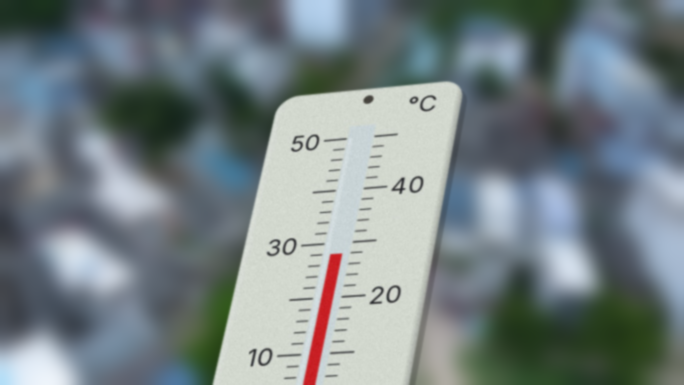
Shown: 28 °C
